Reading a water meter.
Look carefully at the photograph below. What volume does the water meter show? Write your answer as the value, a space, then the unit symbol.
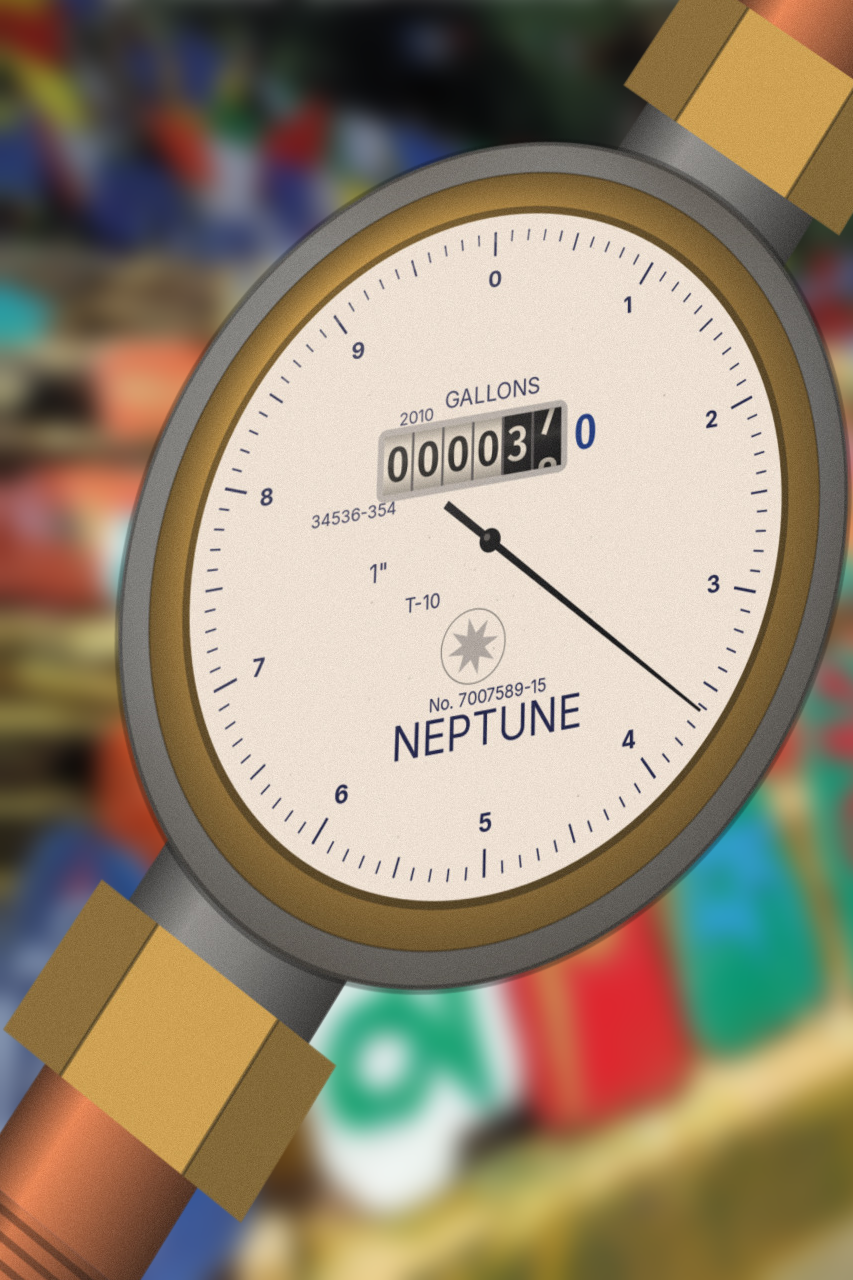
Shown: 373.6 gal
